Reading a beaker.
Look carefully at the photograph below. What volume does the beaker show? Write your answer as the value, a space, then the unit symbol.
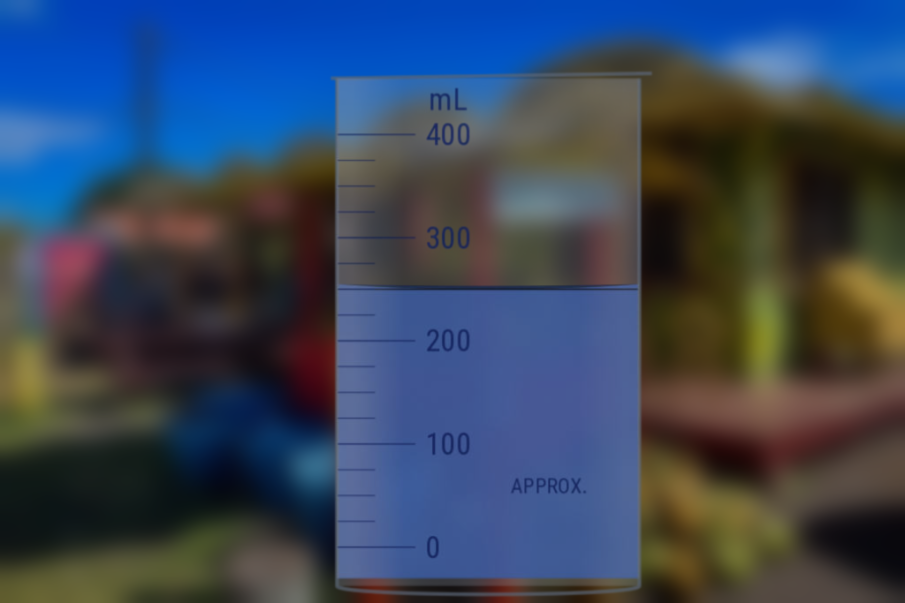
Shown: 250 mL
